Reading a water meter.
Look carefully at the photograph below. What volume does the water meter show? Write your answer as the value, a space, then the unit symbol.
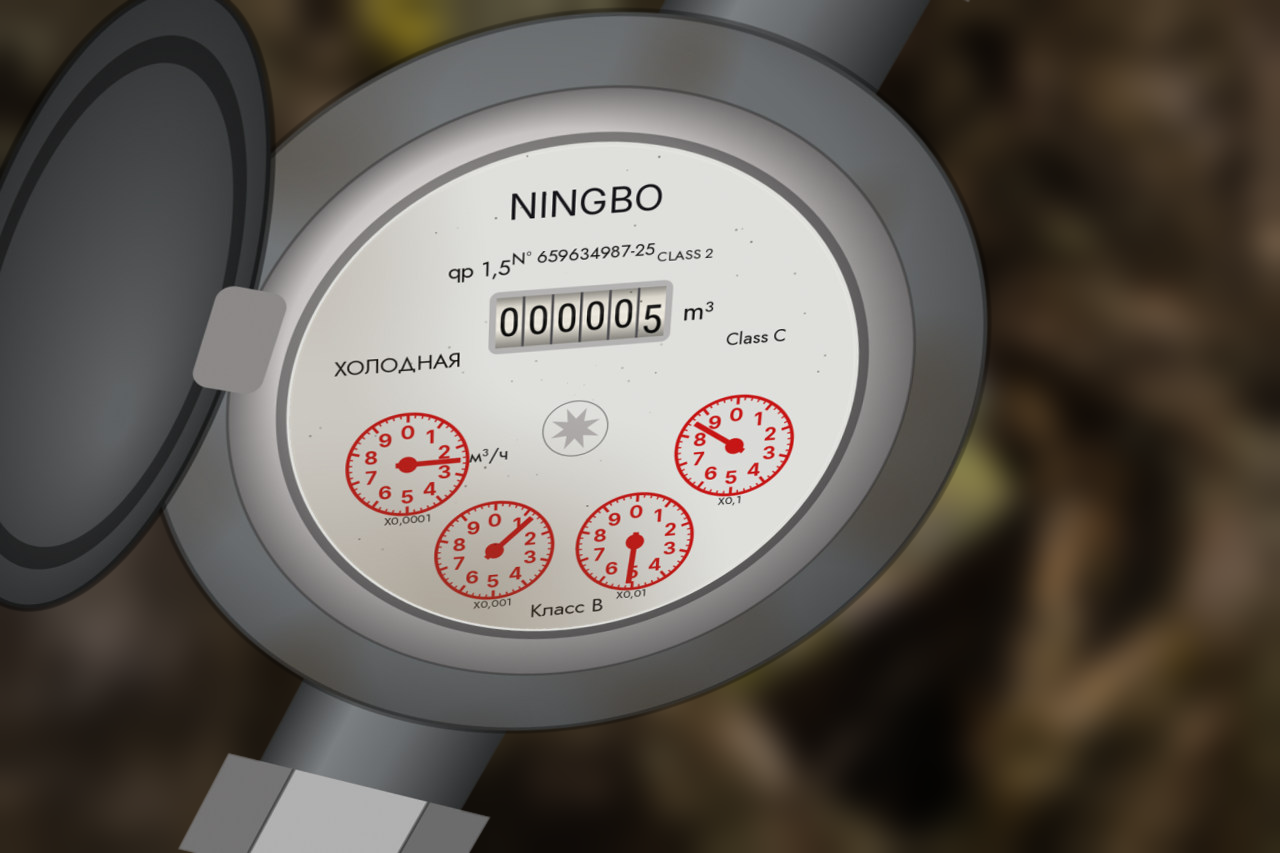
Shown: 4.8512 m³
